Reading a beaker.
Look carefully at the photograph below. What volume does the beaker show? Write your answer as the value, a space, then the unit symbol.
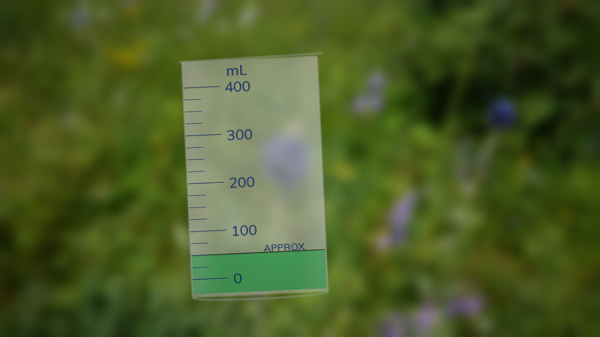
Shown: 50 mL
